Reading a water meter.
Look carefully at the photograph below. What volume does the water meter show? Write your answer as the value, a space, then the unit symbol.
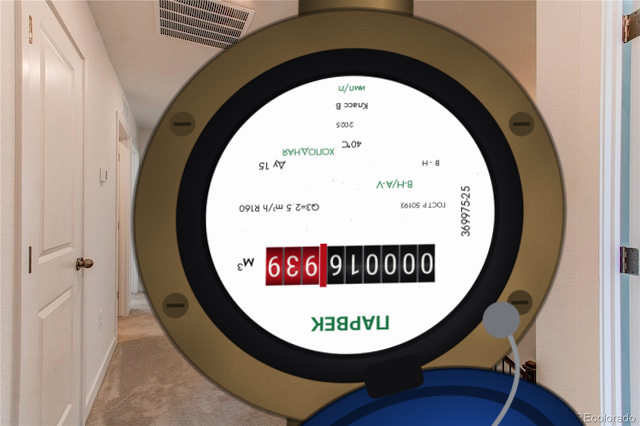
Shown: 16.939 m³
